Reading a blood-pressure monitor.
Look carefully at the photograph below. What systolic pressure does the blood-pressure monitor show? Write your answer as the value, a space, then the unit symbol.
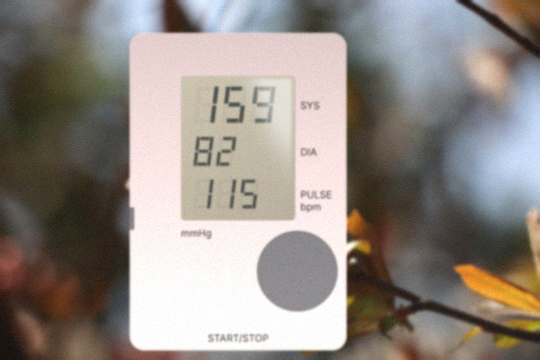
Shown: 159 mmHg
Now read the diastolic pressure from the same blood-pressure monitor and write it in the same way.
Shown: 82 mmHg
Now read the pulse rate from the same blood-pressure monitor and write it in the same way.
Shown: 115 bpm
